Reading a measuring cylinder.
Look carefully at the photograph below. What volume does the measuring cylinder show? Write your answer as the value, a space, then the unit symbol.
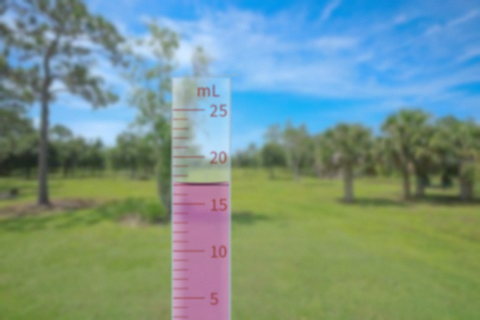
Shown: 17 mL
